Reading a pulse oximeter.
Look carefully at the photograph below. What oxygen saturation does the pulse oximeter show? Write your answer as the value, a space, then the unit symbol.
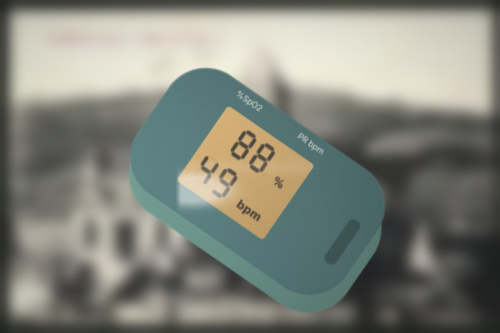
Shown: 88 %
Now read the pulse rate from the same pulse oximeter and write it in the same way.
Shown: 49 bpm
